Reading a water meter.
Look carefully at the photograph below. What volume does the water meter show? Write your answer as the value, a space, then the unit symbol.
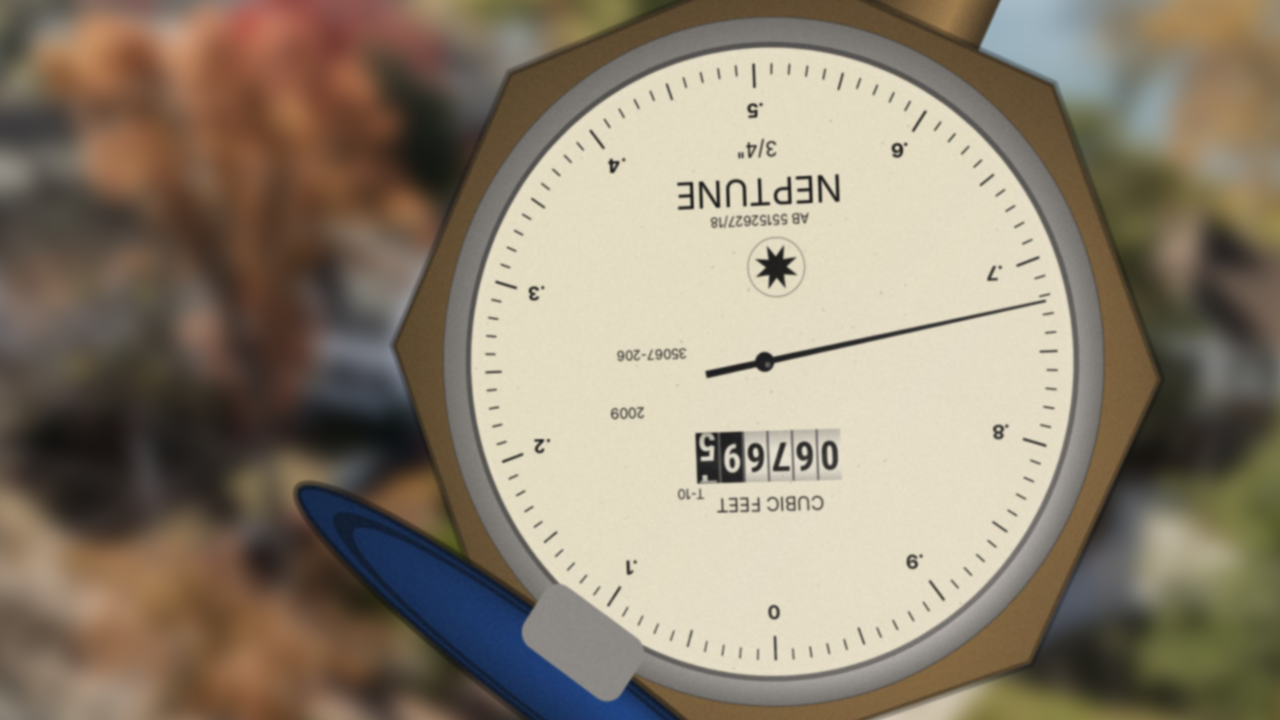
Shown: 67694.72 ft³
